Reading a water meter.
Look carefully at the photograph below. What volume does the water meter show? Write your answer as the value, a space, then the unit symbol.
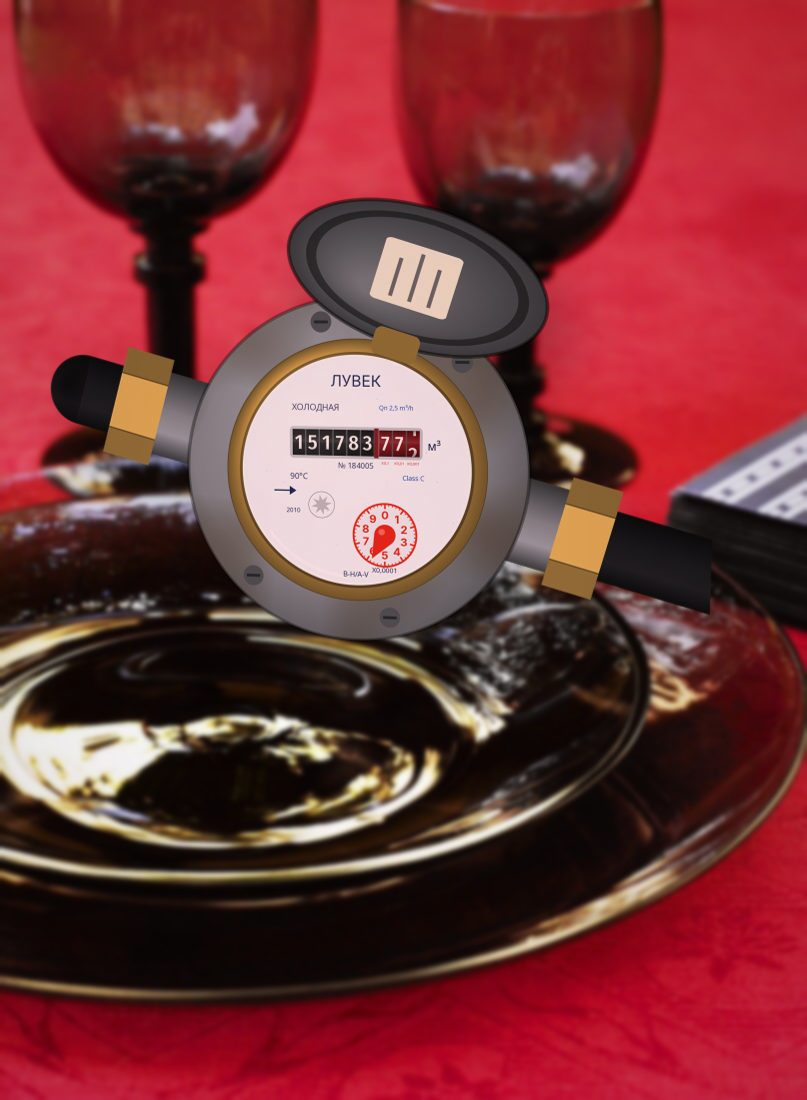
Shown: 151783.7715 m³
